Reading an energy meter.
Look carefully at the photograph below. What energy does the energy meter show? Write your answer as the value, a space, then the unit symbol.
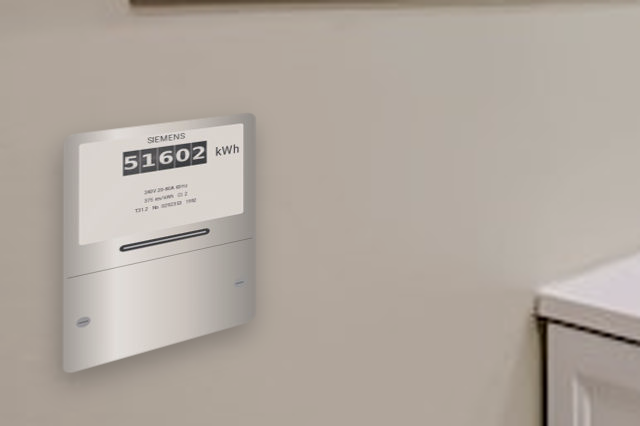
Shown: 51602 kWh
